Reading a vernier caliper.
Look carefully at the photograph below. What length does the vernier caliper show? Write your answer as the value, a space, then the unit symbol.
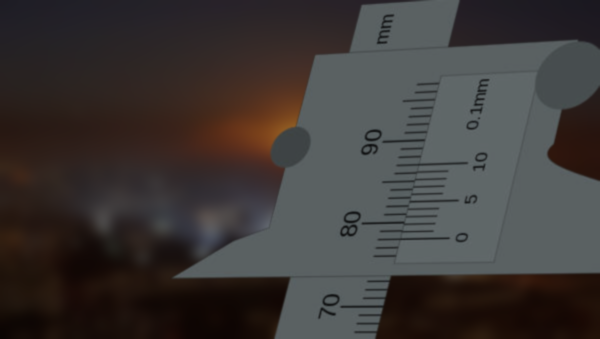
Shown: 78.0 mm
